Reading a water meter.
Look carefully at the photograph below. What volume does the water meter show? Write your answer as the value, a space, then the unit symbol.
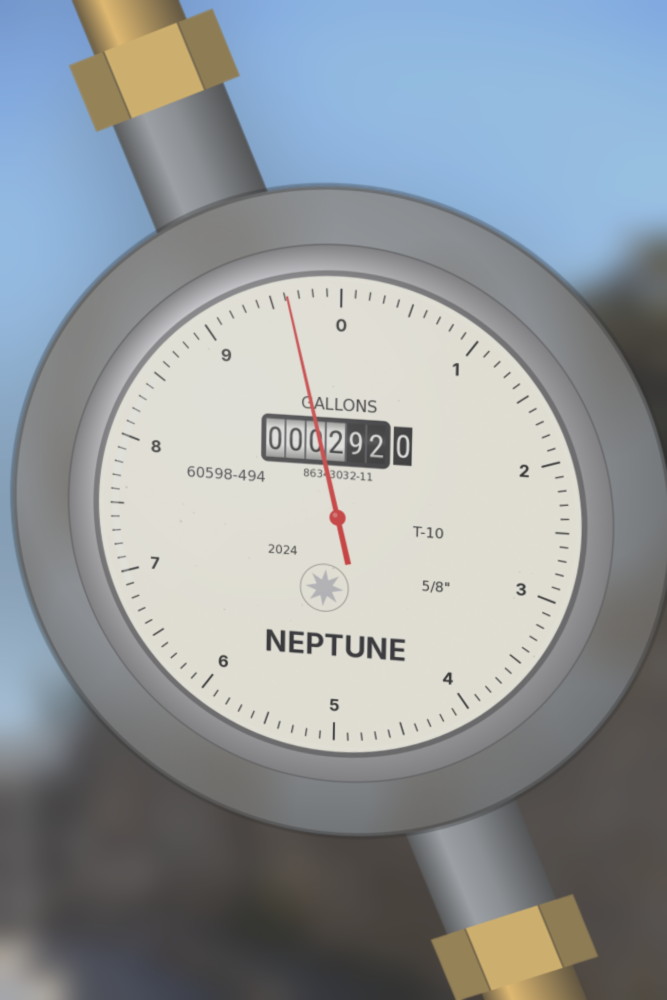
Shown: 2919.6 gal
